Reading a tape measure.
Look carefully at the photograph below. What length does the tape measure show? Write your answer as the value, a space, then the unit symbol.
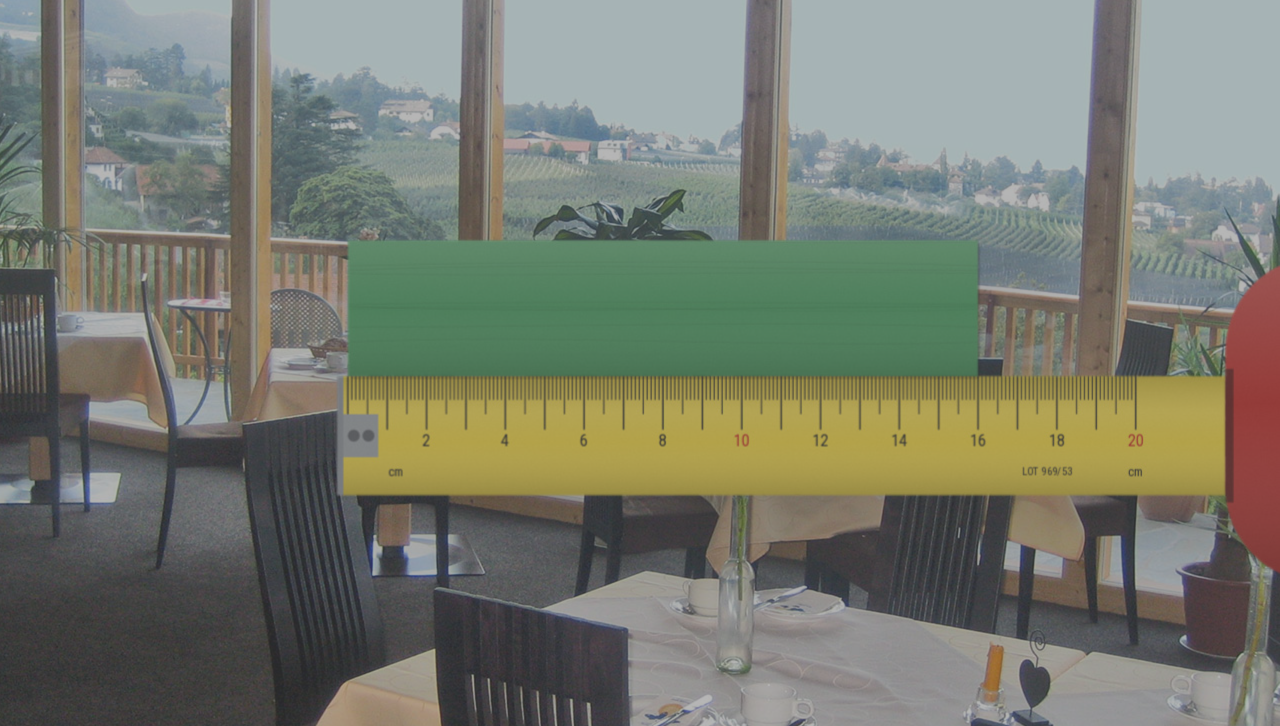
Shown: 16 cm
